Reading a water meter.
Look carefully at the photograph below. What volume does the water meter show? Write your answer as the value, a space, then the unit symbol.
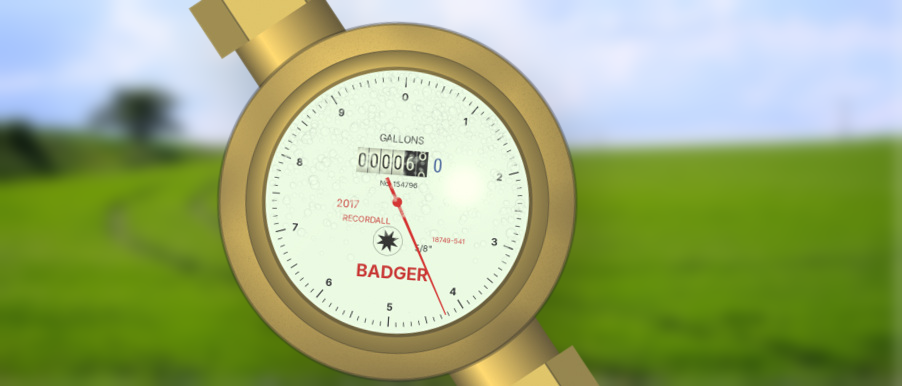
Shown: 684.2 gal
